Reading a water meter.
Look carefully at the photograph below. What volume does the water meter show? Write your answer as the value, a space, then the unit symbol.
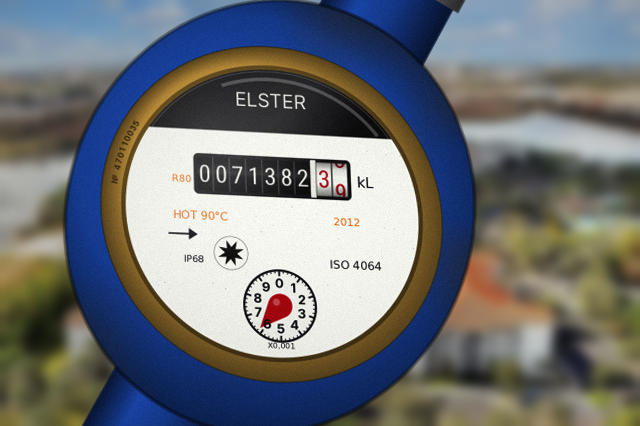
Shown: 71382.386 kL
